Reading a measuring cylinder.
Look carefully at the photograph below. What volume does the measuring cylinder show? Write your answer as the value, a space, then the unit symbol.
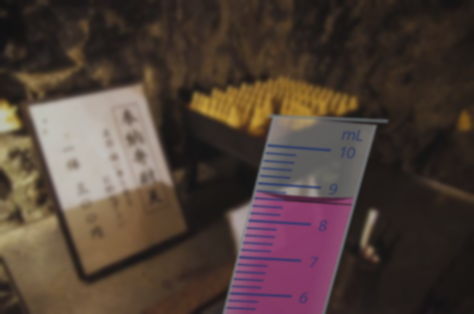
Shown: 8.6 mL
